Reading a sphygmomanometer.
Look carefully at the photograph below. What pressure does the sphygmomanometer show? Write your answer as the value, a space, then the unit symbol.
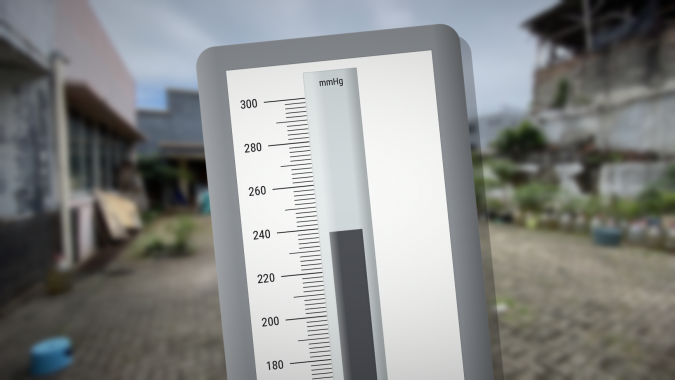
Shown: 238 mmHg
